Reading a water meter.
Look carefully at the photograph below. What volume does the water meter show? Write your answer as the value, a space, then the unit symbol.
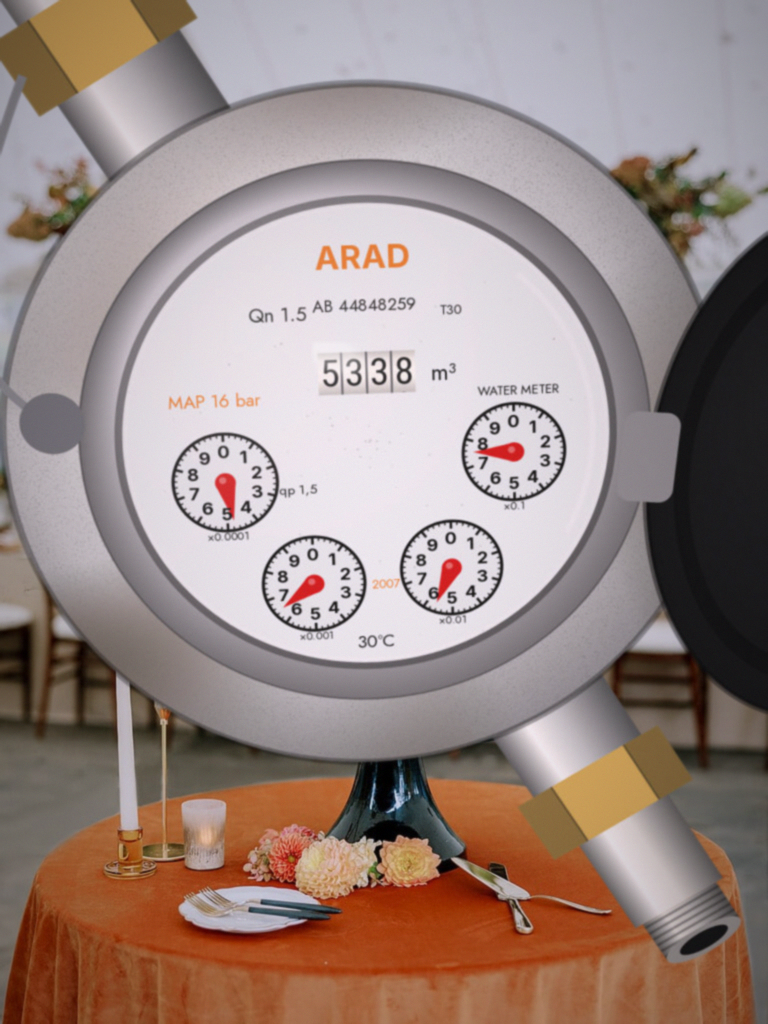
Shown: 5338.7564 m³
